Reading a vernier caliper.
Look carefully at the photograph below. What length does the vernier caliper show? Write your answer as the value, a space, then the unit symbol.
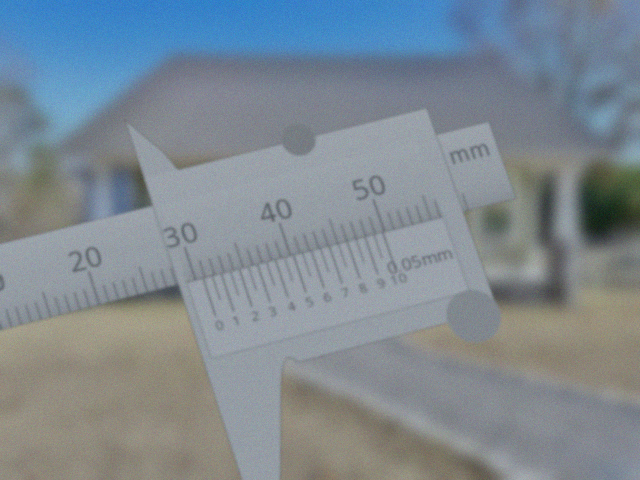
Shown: 30.8 mm
